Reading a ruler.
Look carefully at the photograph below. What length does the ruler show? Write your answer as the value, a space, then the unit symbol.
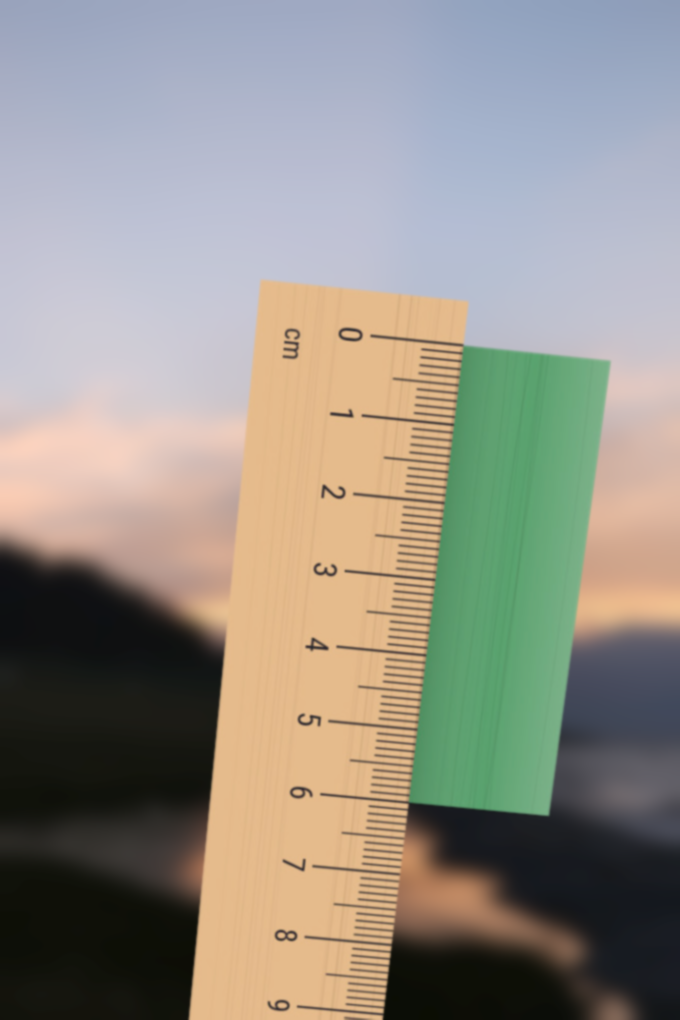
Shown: 6 cm
